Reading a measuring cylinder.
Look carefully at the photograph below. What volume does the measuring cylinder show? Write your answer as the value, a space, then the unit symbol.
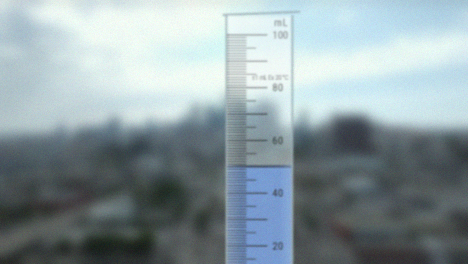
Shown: 50 mL
